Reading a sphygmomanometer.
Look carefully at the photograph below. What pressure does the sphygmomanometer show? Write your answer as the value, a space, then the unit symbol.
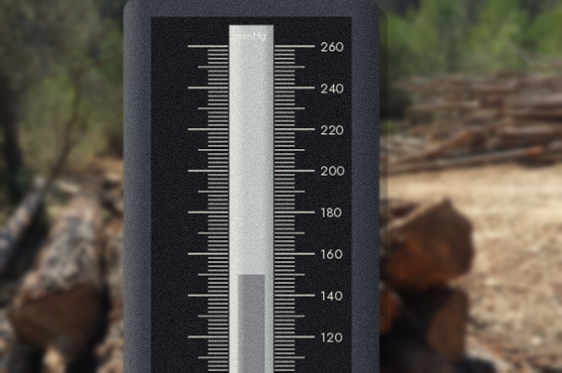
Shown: 150 mmHg
